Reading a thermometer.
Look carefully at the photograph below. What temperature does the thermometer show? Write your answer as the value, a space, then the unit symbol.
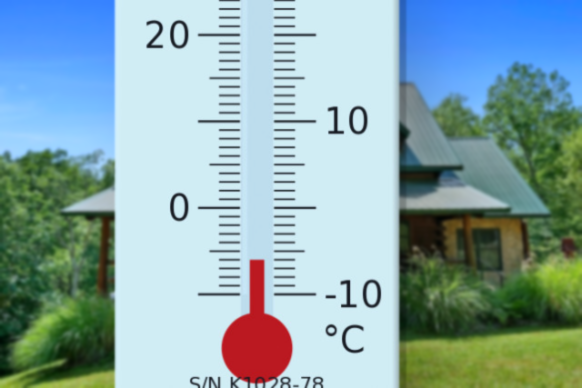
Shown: -6 °C
